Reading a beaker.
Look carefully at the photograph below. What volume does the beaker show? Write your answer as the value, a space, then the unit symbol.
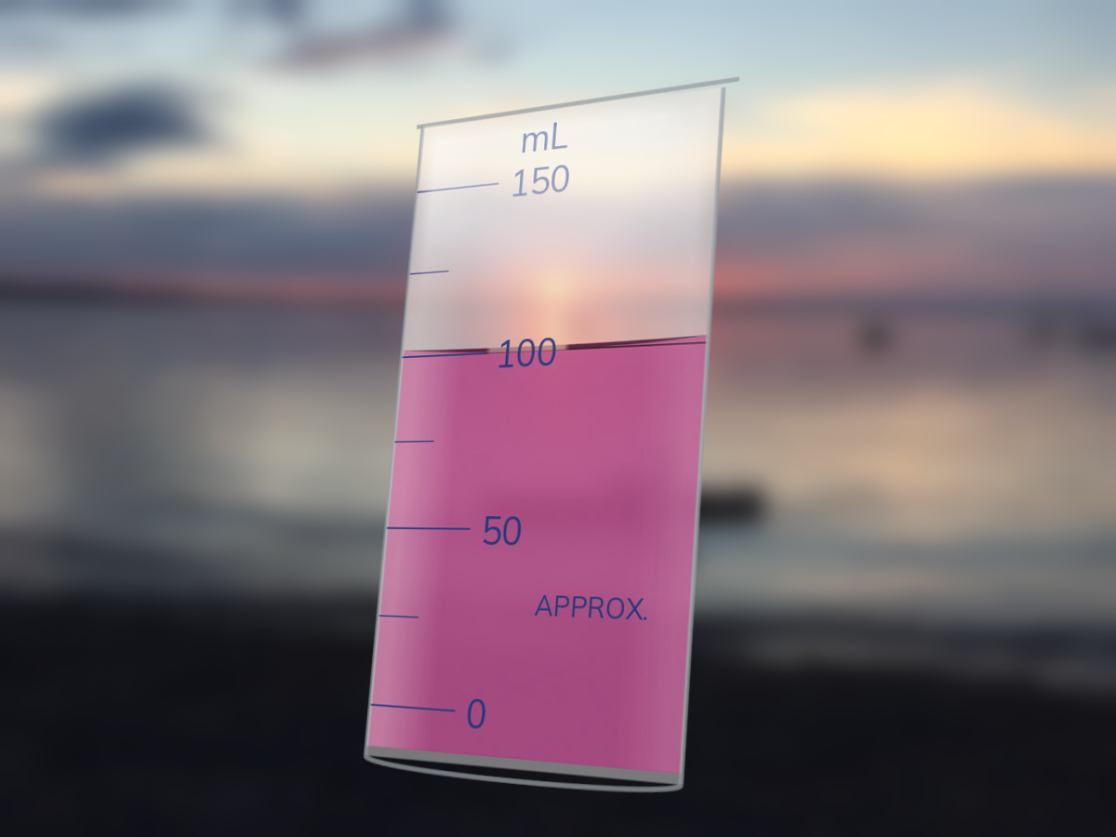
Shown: 100 mL
